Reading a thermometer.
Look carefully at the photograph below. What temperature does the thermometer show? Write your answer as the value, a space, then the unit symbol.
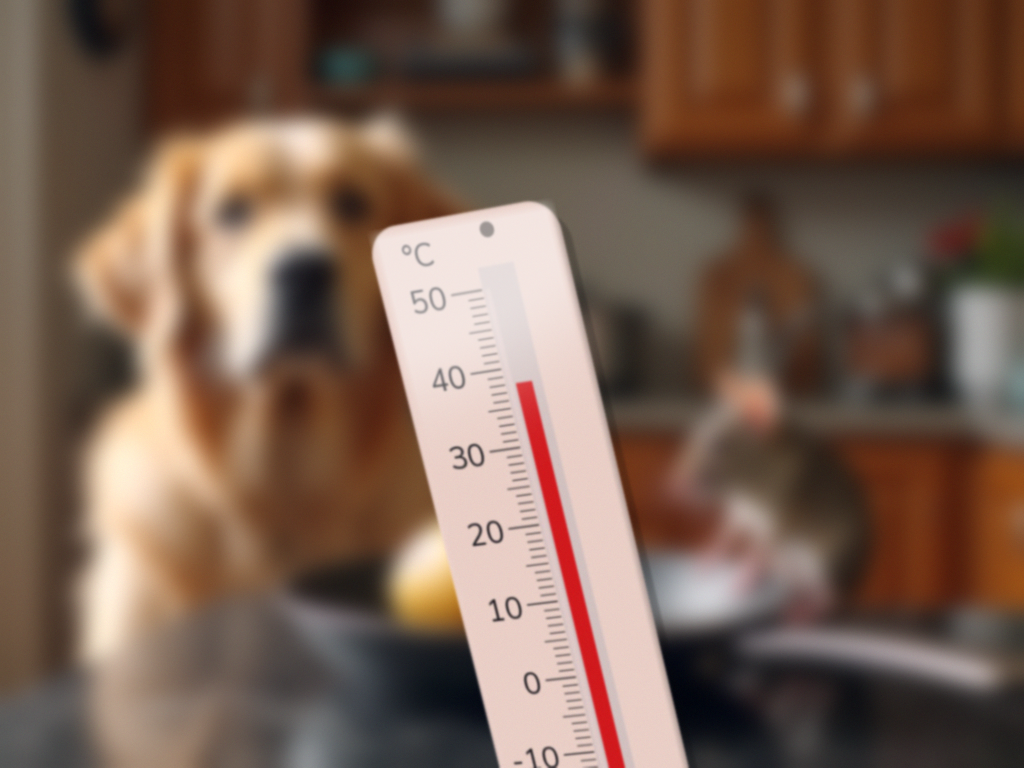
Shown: 38 °C
